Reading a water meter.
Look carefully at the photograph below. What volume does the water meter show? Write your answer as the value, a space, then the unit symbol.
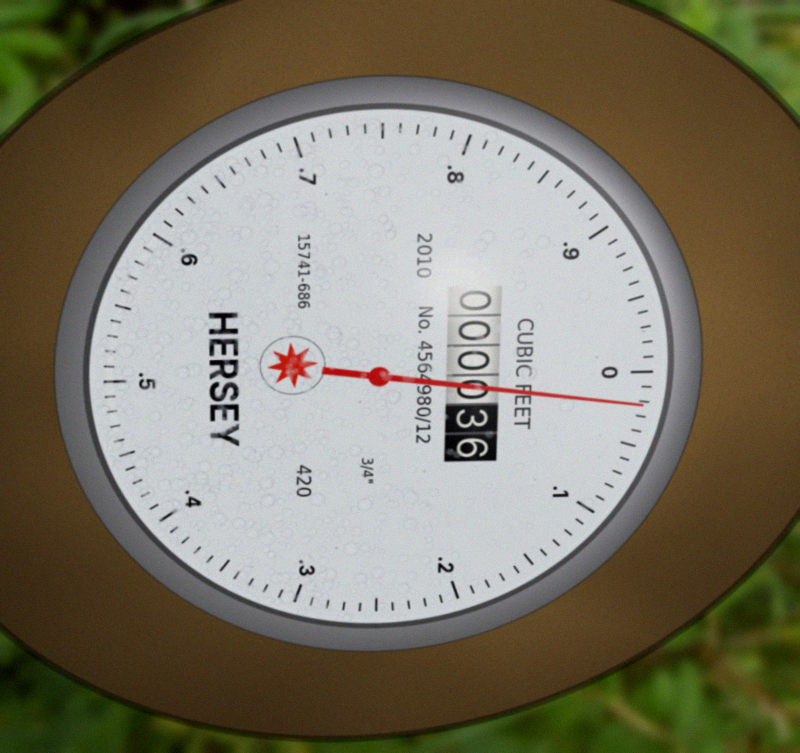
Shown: 36.02 ft³
